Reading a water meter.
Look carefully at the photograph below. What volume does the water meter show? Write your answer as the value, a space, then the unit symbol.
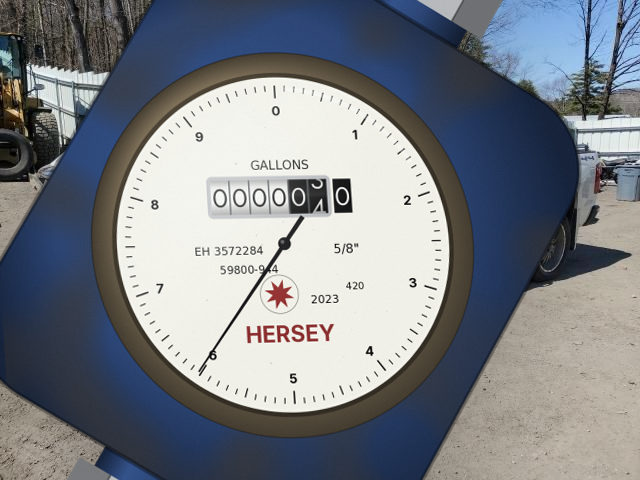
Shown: 36.0 gal
